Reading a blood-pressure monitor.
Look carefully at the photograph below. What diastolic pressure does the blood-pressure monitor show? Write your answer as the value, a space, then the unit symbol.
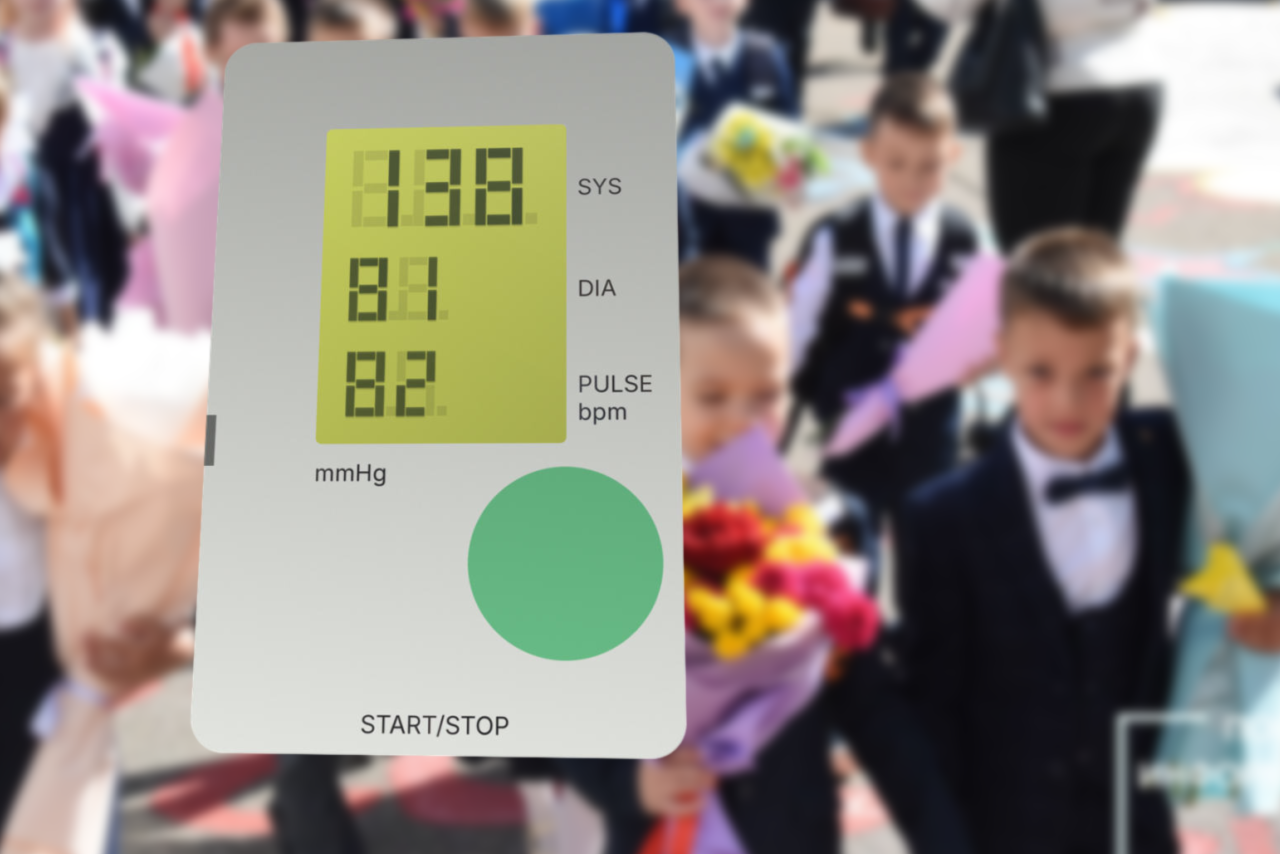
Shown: 81 mmHg
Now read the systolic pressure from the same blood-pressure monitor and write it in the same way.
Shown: 138 mmHg
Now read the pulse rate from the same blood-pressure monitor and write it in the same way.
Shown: 82 bpm
